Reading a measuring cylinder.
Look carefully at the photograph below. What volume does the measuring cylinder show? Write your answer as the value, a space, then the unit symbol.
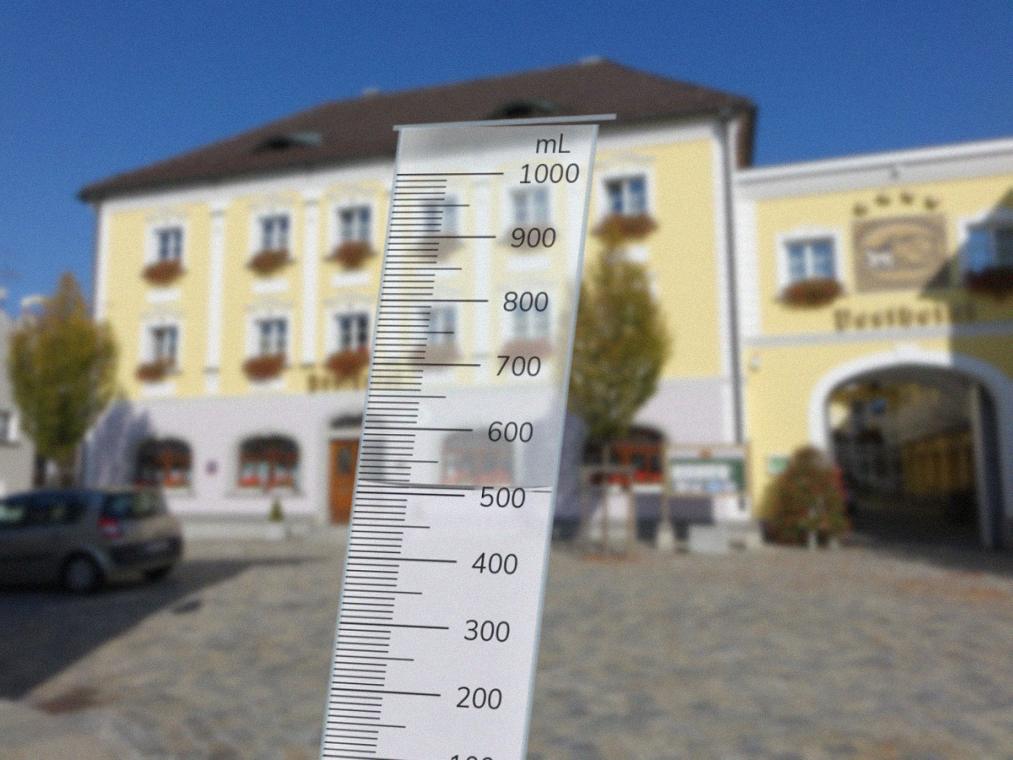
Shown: 510 mL
